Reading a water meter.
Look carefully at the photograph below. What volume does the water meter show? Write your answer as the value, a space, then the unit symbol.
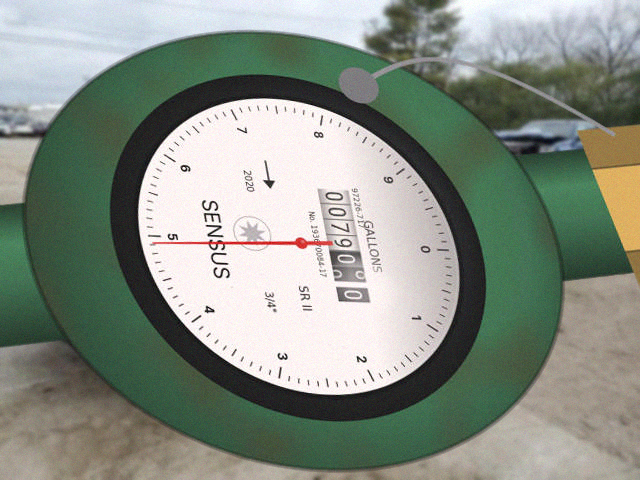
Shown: 79084.9 gal
